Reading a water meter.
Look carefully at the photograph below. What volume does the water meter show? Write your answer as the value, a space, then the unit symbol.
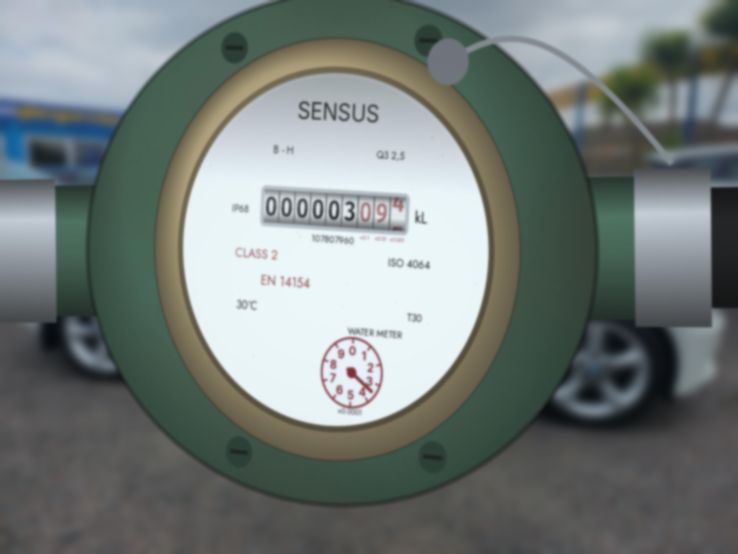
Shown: 3.0943 kL
